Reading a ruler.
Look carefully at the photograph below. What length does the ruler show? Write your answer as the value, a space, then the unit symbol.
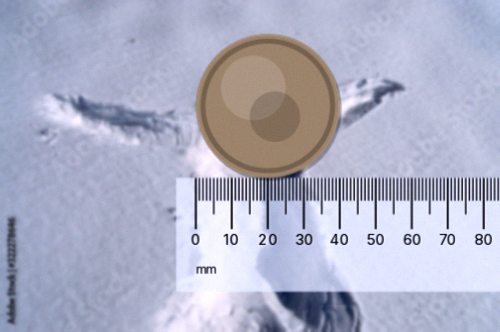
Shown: 40 mm
